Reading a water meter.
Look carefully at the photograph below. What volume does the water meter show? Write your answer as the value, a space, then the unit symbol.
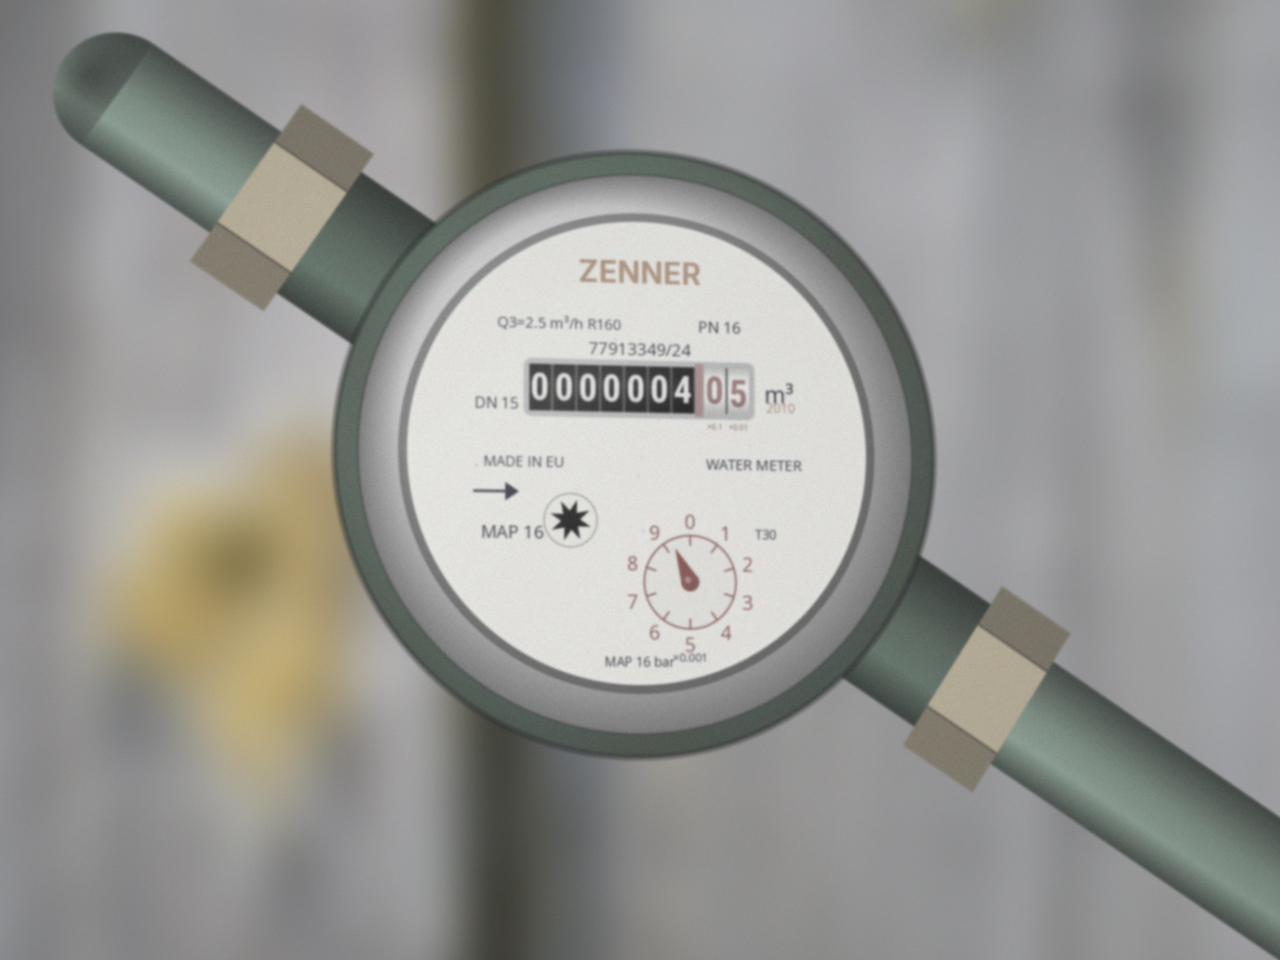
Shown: 4.049 m³
